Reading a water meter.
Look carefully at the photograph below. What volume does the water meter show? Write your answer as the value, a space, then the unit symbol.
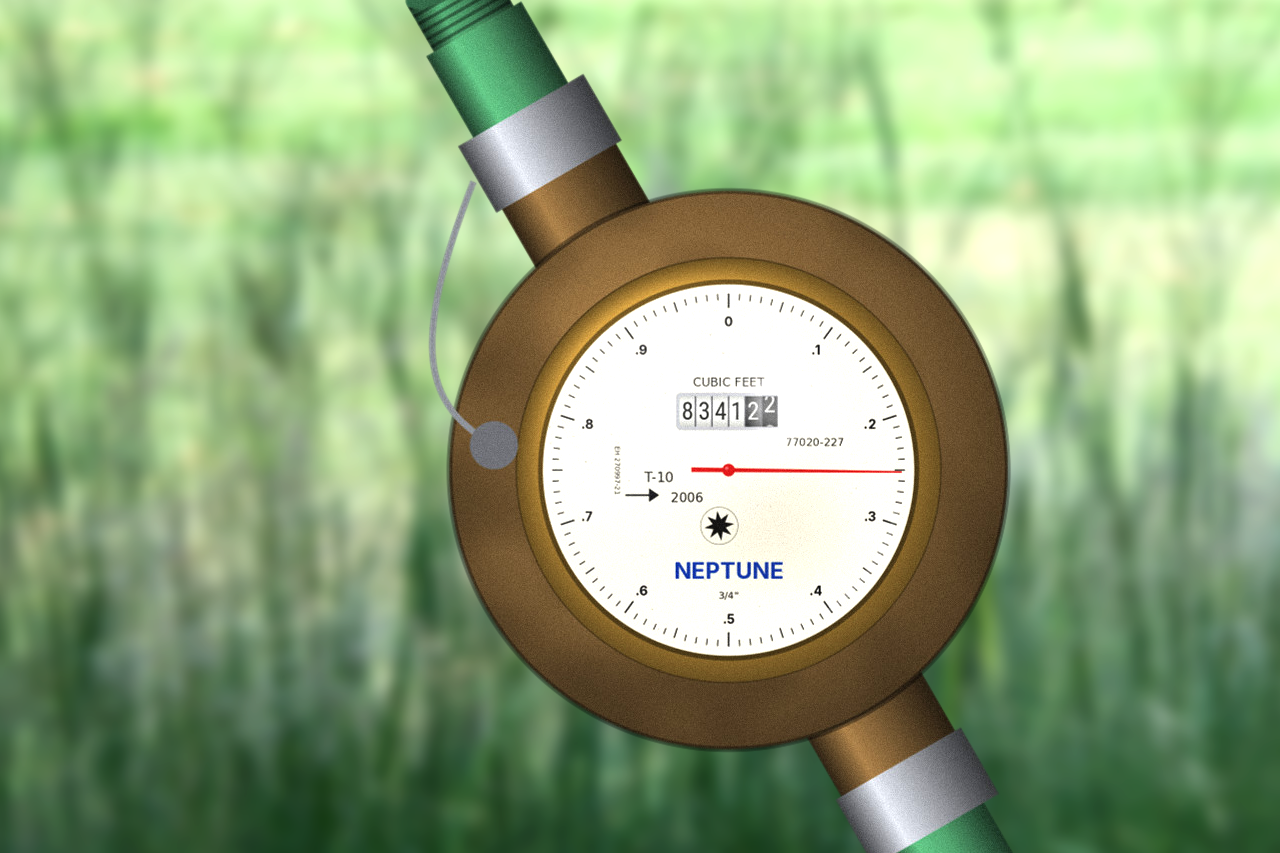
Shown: 834122.25 ft³
